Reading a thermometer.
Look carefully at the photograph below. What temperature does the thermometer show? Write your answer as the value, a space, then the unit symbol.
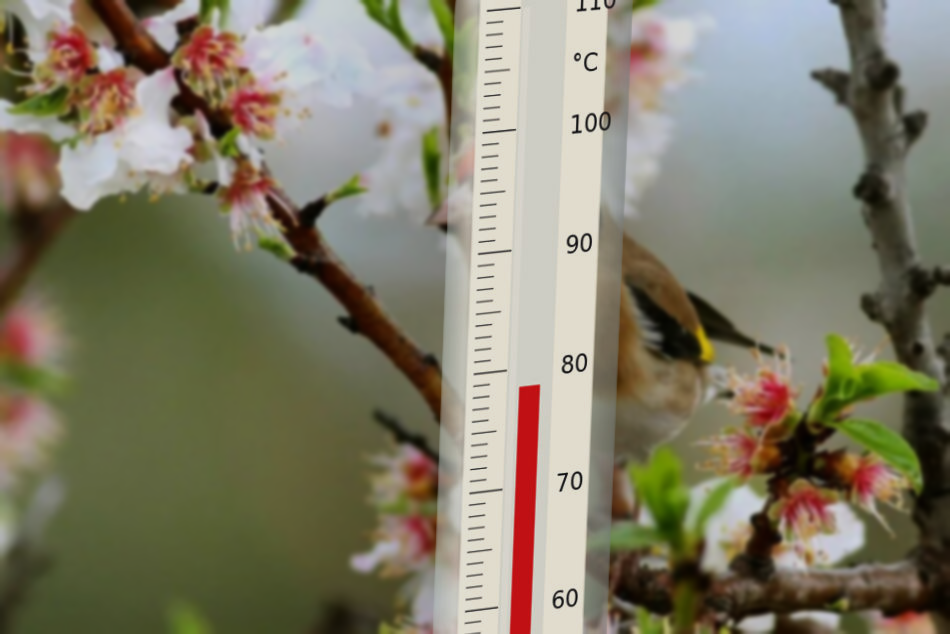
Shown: 78.5 °C
